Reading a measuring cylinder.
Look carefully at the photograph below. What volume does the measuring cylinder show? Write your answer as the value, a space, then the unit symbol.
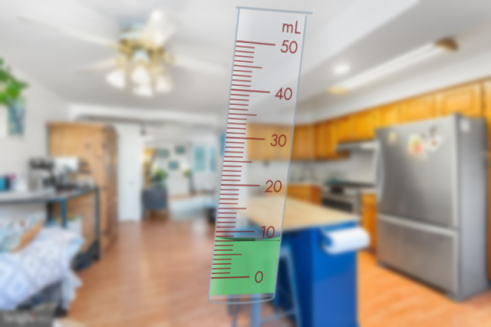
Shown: 8 mL
